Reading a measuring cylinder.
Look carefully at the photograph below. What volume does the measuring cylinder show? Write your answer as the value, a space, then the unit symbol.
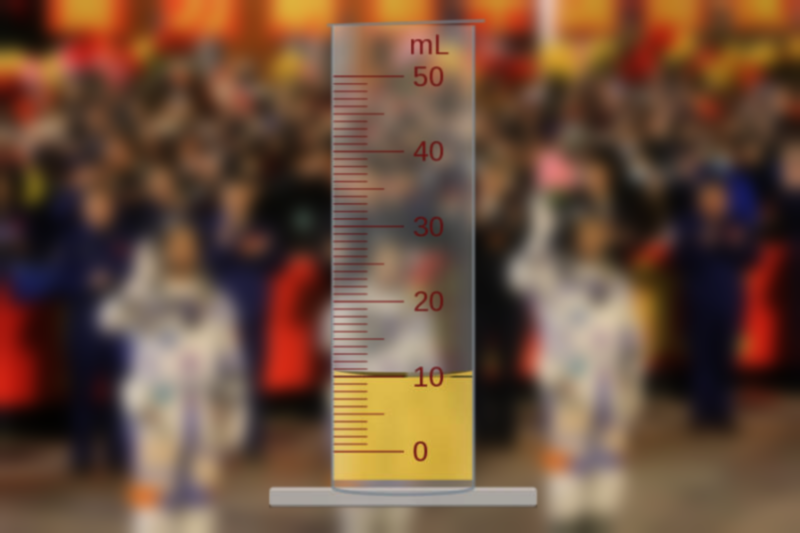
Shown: 10 mL
